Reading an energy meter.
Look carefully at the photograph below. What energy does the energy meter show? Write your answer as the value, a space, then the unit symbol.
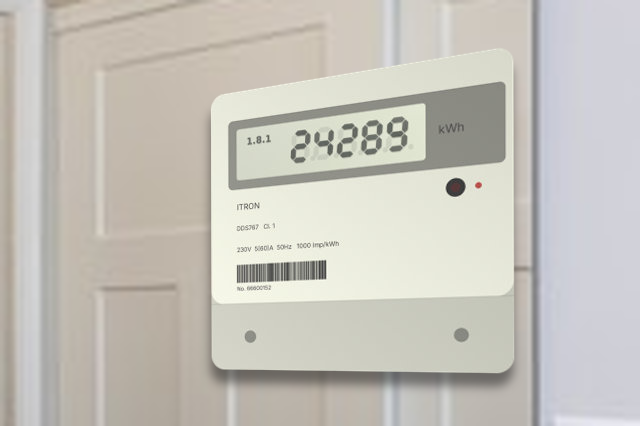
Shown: 24289 kWh
